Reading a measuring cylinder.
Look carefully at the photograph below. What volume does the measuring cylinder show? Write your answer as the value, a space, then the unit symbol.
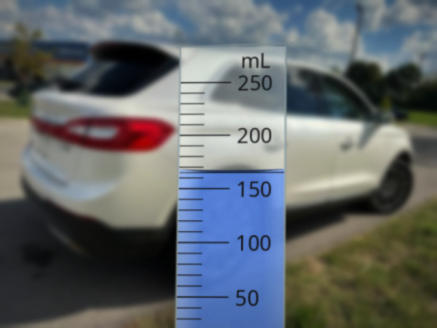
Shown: 165 mL
